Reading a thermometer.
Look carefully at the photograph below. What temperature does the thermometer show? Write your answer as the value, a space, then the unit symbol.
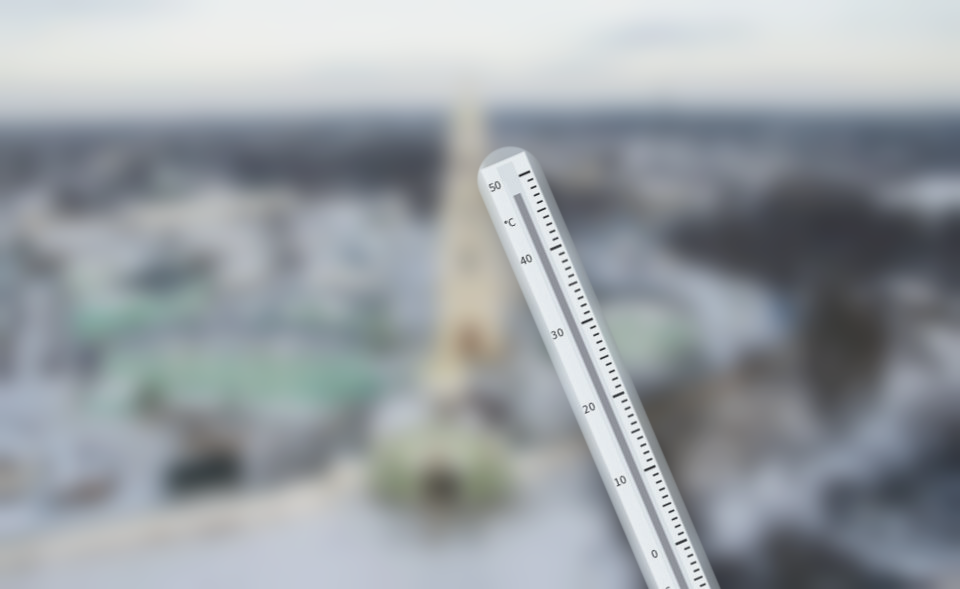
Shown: 48 °C
